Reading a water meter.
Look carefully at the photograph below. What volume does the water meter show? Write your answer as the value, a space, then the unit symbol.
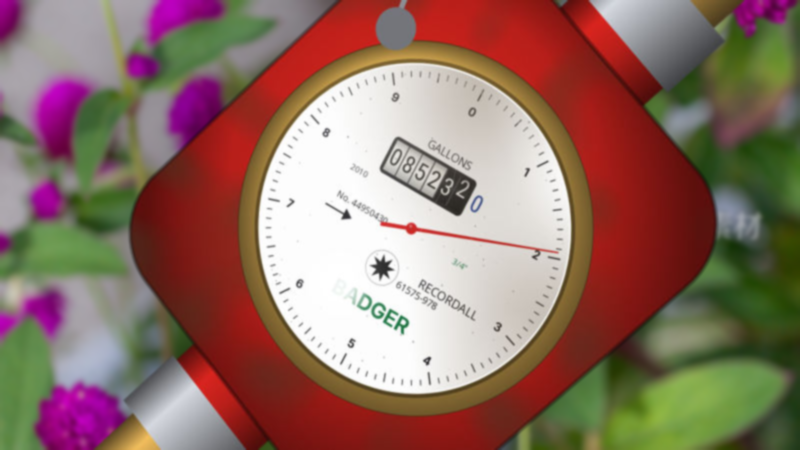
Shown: 852321.9 gal
